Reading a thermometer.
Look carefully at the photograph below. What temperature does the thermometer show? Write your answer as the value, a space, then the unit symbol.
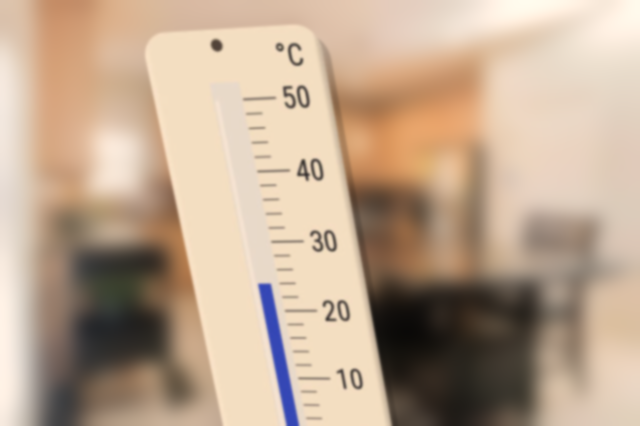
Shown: 24 °C
